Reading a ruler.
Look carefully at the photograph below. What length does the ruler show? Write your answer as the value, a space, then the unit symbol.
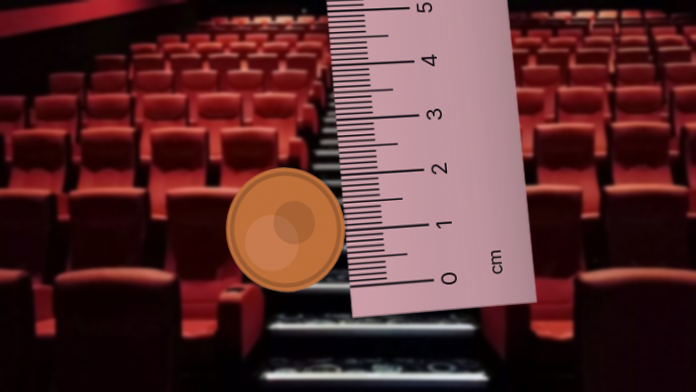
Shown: 2.2 cm
